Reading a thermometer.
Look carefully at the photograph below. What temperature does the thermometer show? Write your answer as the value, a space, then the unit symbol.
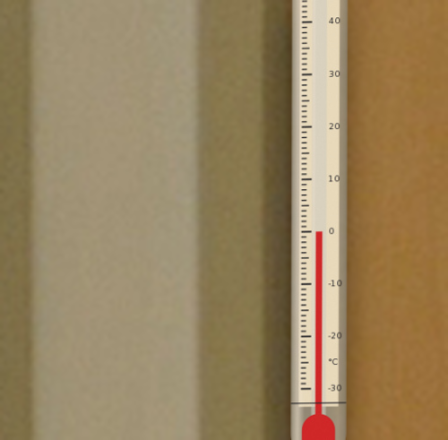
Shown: 0 °C
